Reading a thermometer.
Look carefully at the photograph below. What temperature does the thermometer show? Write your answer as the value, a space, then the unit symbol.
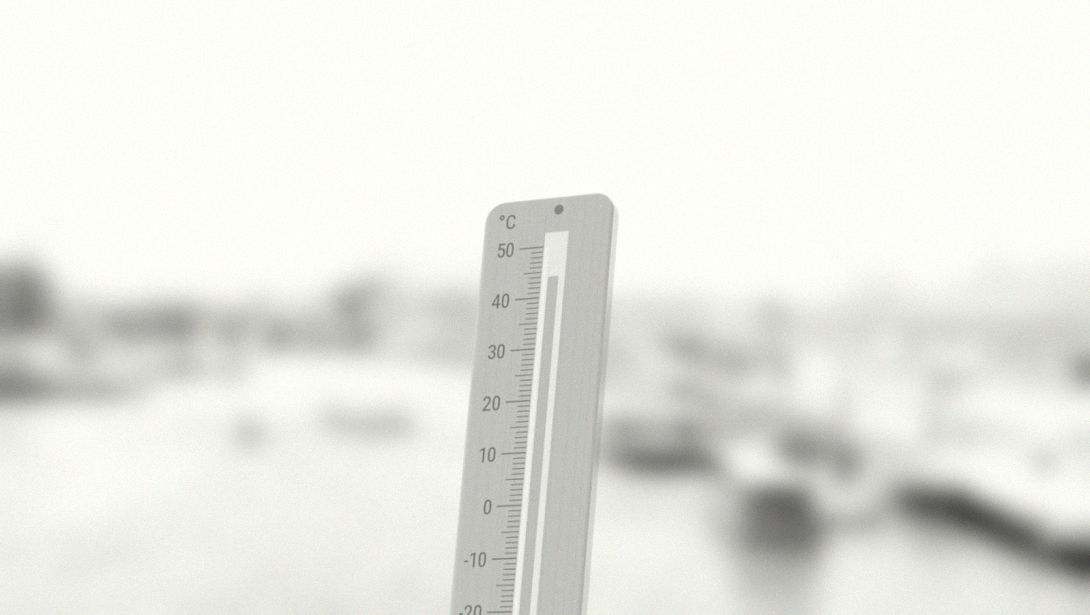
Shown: 44 °C
